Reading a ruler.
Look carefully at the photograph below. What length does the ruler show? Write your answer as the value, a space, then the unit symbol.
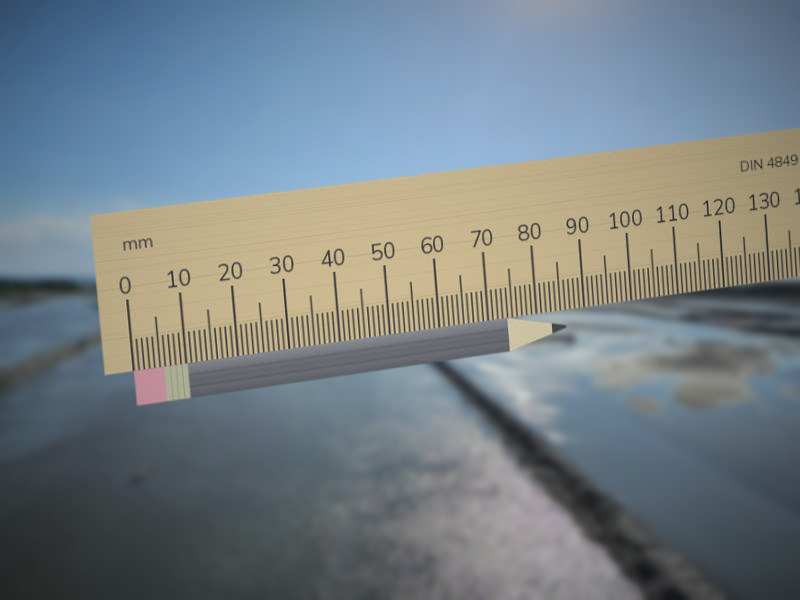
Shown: 86 mm
